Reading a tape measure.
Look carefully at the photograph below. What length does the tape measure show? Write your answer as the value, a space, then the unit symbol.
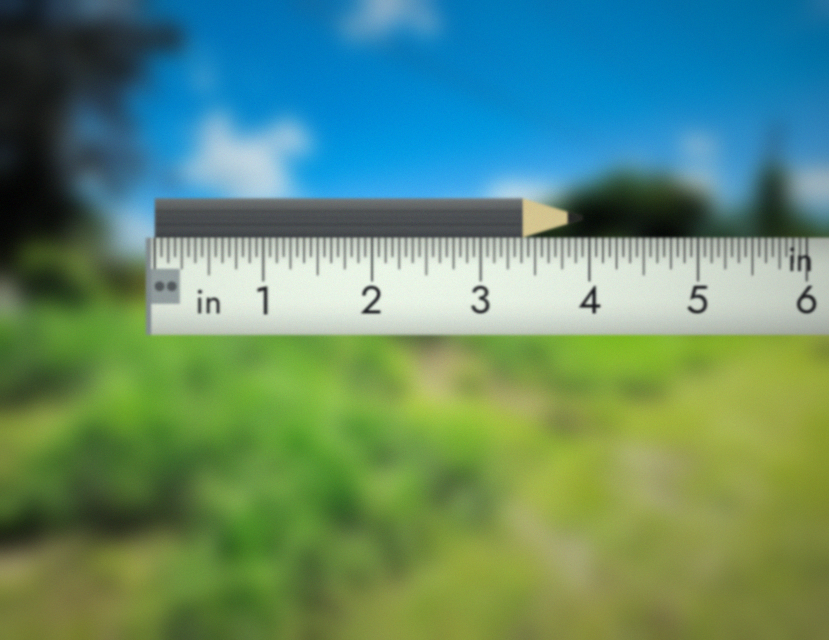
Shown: 3.9375 in
